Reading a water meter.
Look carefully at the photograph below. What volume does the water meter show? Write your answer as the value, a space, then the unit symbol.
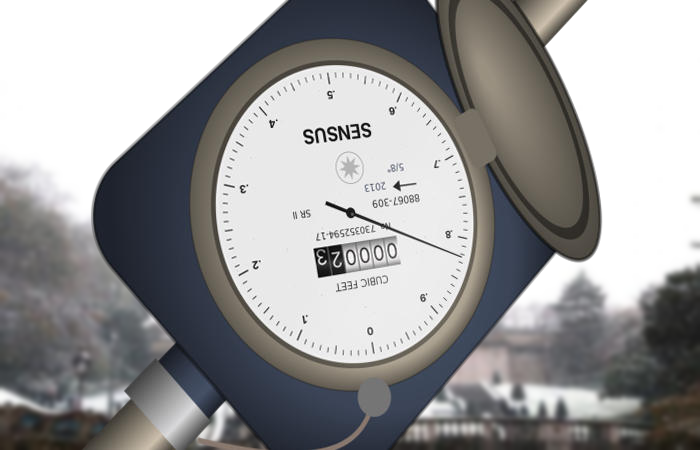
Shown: 22.82 ft³
